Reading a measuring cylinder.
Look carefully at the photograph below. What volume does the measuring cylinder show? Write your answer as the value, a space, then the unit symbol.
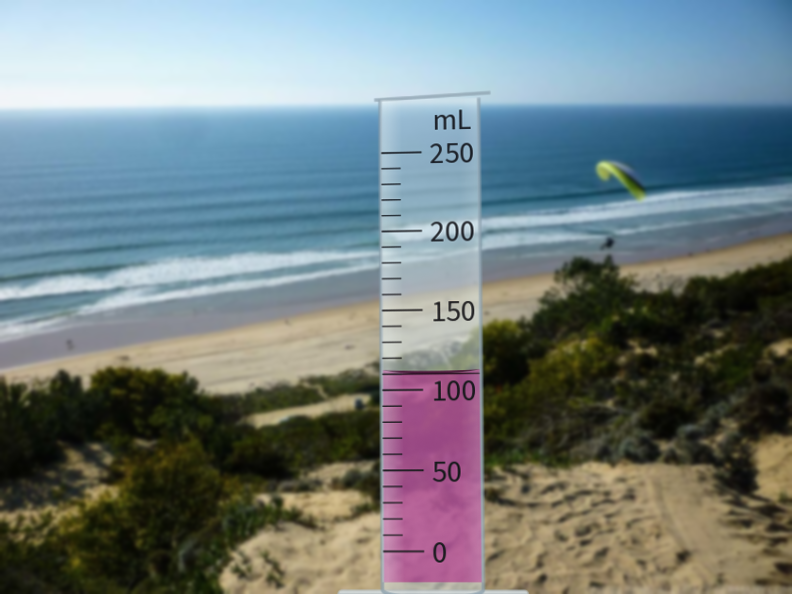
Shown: 110 mL
